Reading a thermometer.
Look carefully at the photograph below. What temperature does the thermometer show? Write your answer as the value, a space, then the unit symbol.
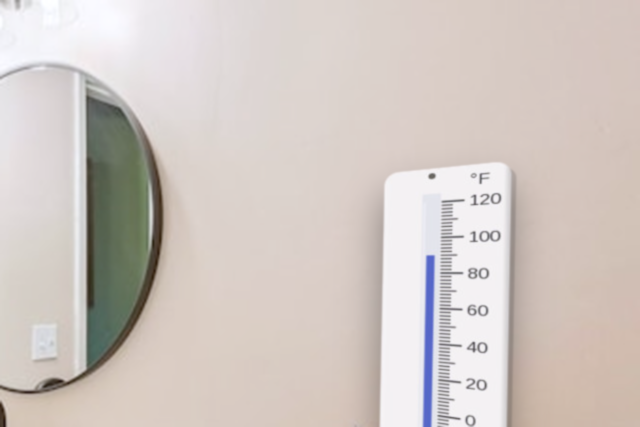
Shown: 90 °F
